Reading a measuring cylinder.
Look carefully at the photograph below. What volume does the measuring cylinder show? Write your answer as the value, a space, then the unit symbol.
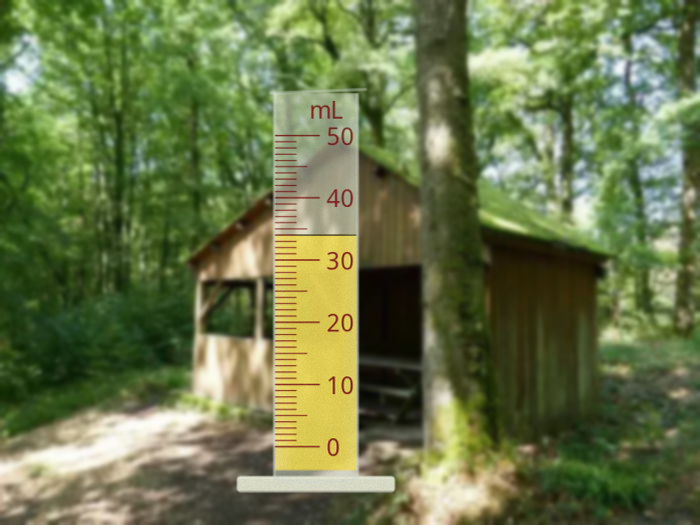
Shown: 34 mL
